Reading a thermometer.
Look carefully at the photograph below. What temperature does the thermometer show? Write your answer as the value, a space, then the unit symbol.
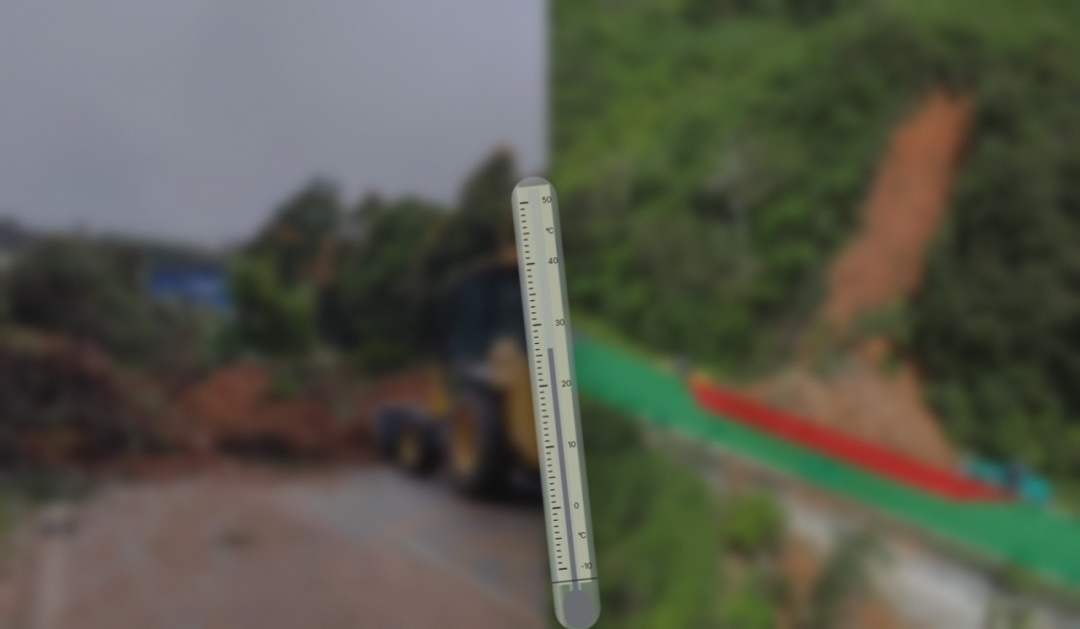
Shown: 26 °C
